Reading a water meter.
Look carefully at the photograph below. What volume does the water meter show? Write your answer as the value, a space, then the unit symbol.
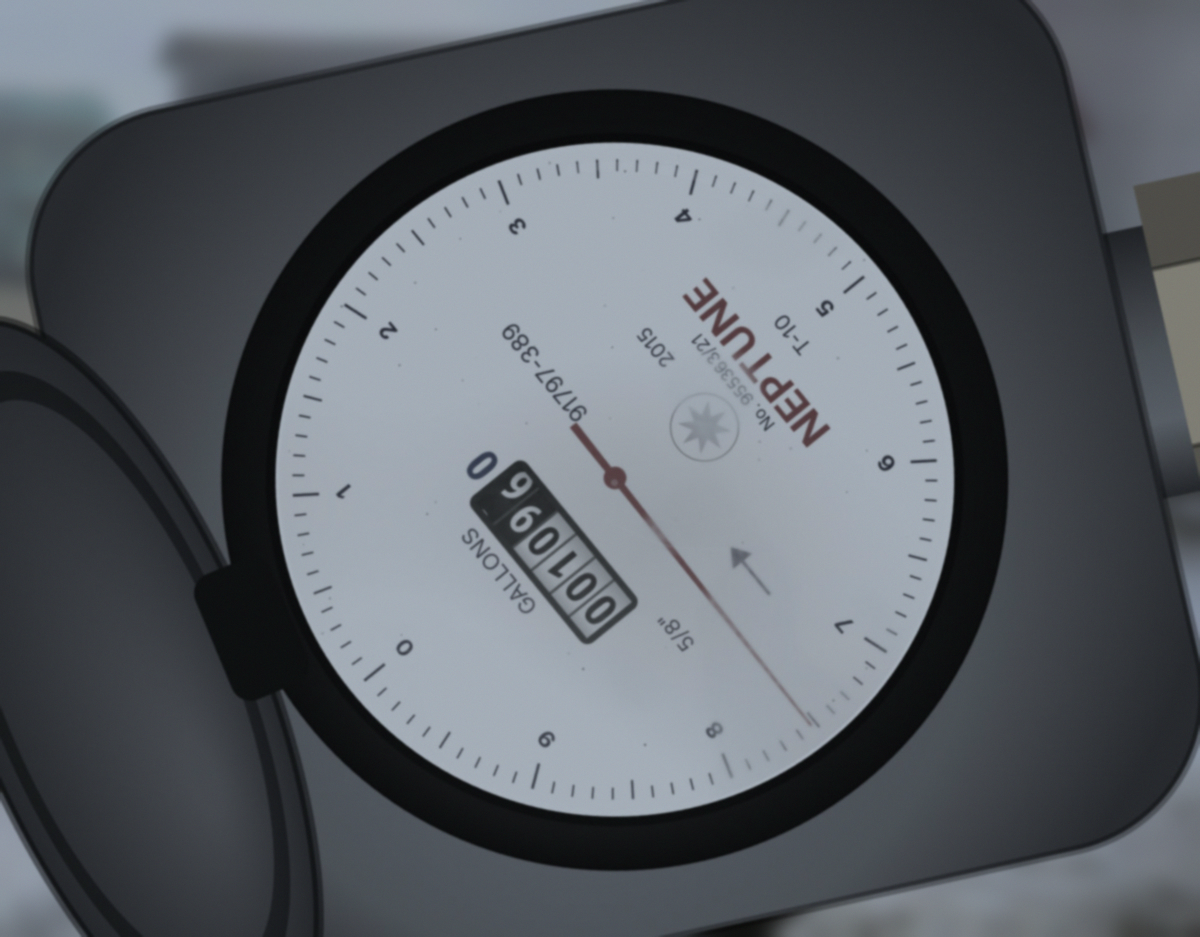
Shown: 10957.5 gal
